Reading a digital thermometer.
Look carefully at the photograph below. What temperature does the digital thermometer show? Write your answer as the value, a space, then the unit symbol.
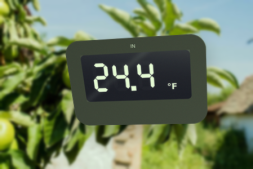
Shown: 24.4 °F
